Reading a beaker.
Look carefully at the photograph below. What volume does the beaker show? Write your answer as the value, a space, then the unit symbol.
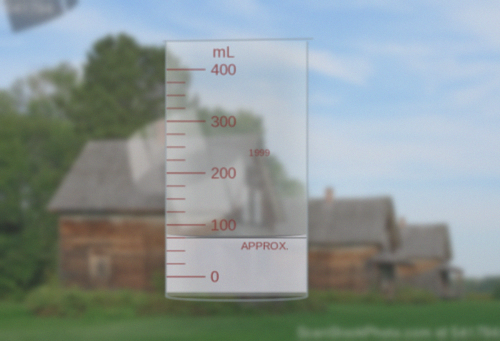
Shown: 75 mL
